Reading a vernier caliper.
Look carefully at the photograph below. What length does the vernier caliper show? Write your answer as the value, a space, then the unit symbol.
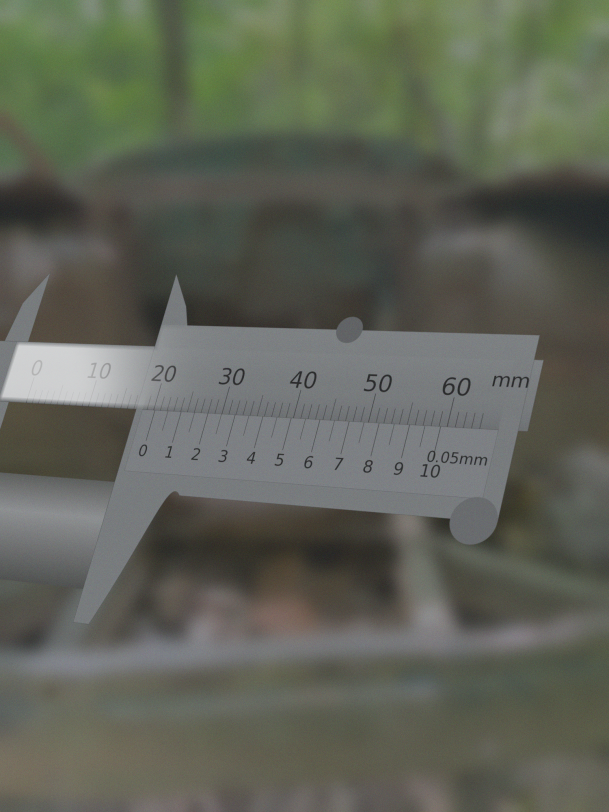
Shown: 20.2 mm
